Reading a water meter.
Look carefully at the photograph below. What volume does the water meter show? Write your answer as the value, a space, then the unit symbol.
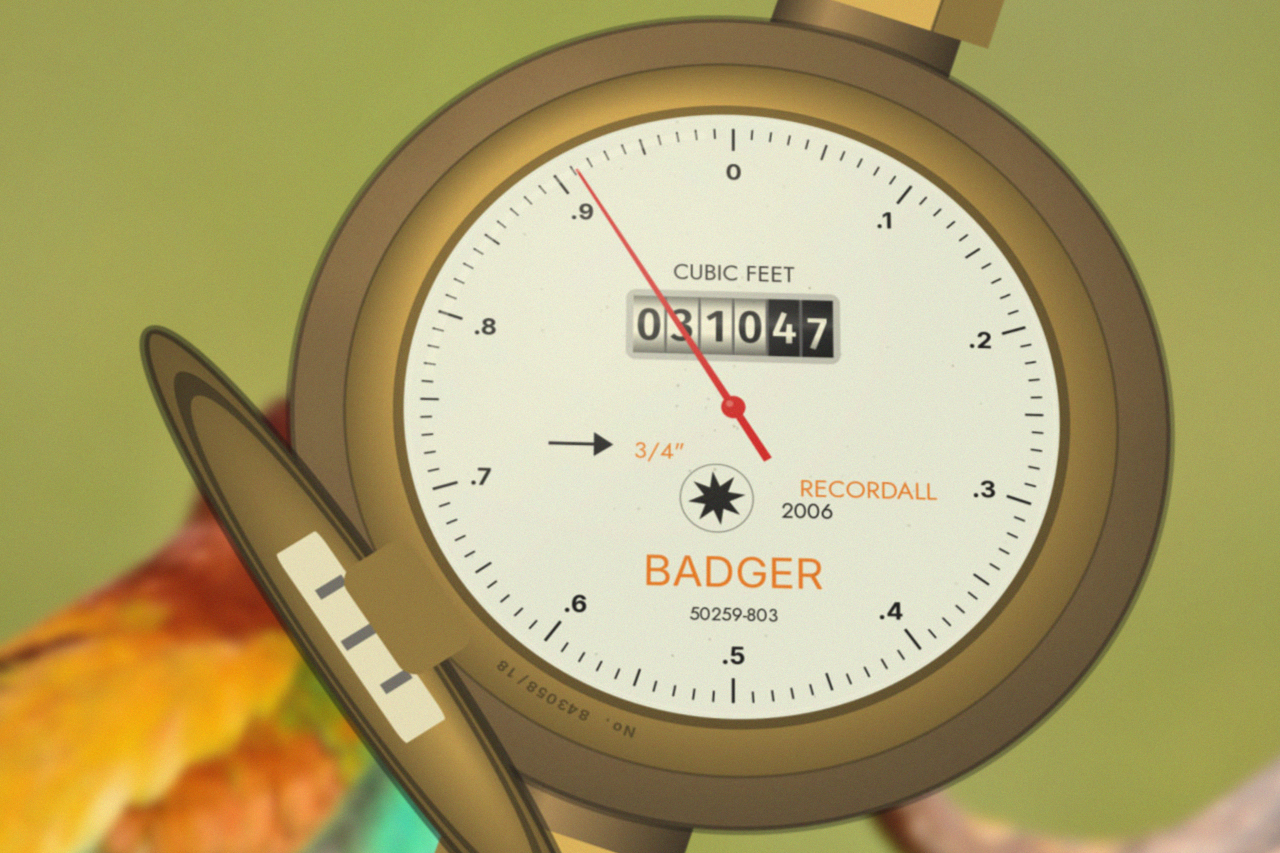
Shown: 31046.91 ft³
